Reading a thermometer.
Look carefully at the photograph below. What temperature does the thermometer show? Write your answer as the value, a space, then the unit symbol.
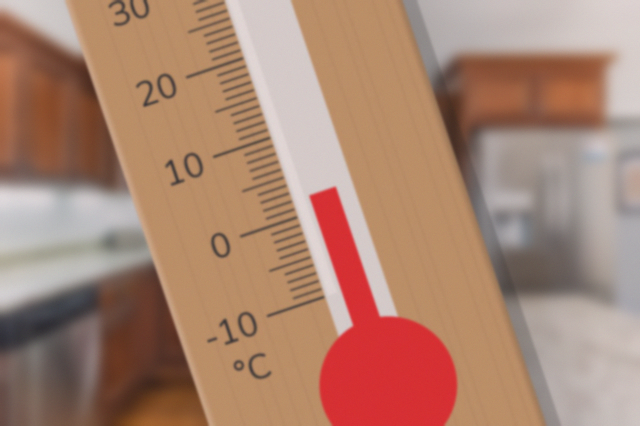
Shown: 2 °C
